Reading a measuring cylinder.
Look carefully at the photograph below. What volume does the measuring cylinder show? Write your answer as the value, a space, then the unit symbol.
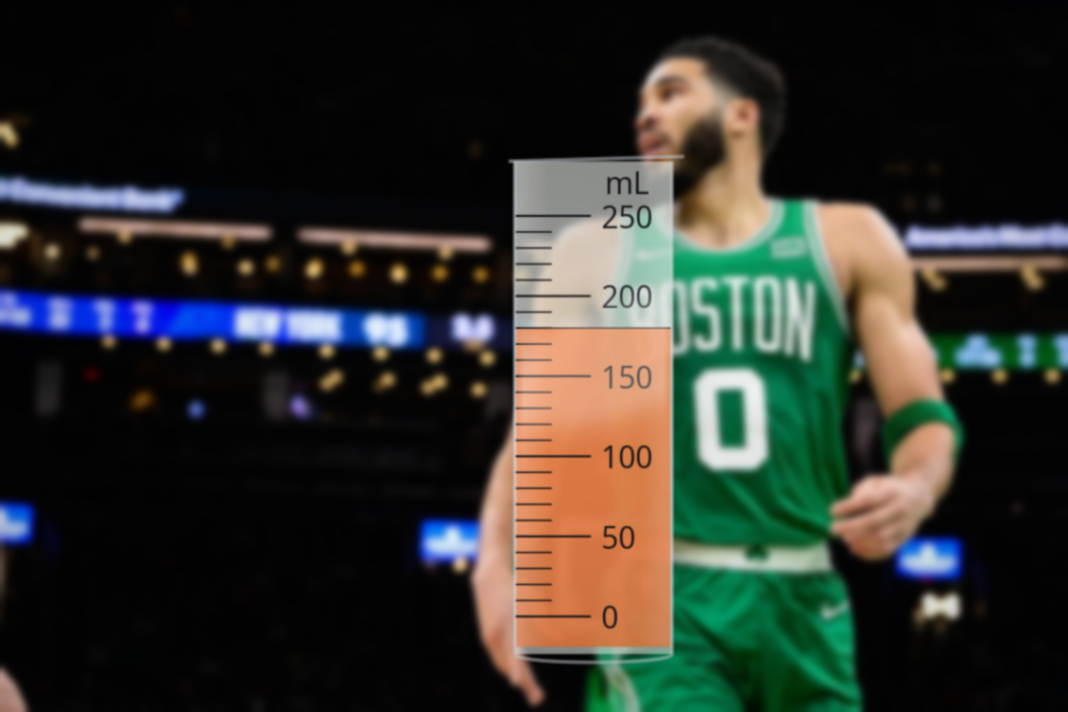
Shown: 180 mL
